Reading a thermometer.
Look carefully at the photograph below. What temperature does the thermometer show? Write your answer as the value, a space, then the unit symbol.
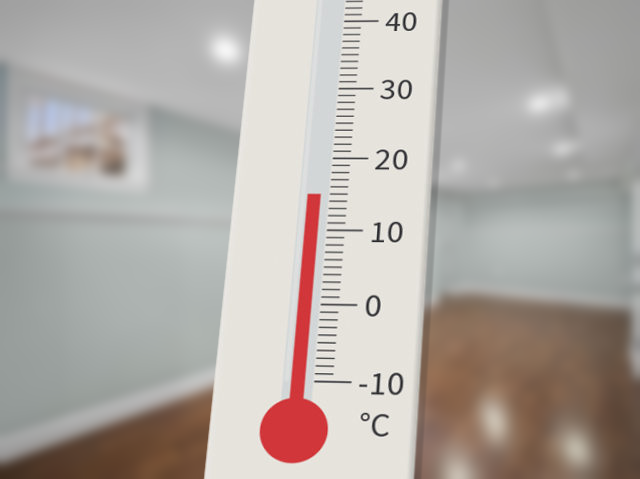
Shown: 15 °C
